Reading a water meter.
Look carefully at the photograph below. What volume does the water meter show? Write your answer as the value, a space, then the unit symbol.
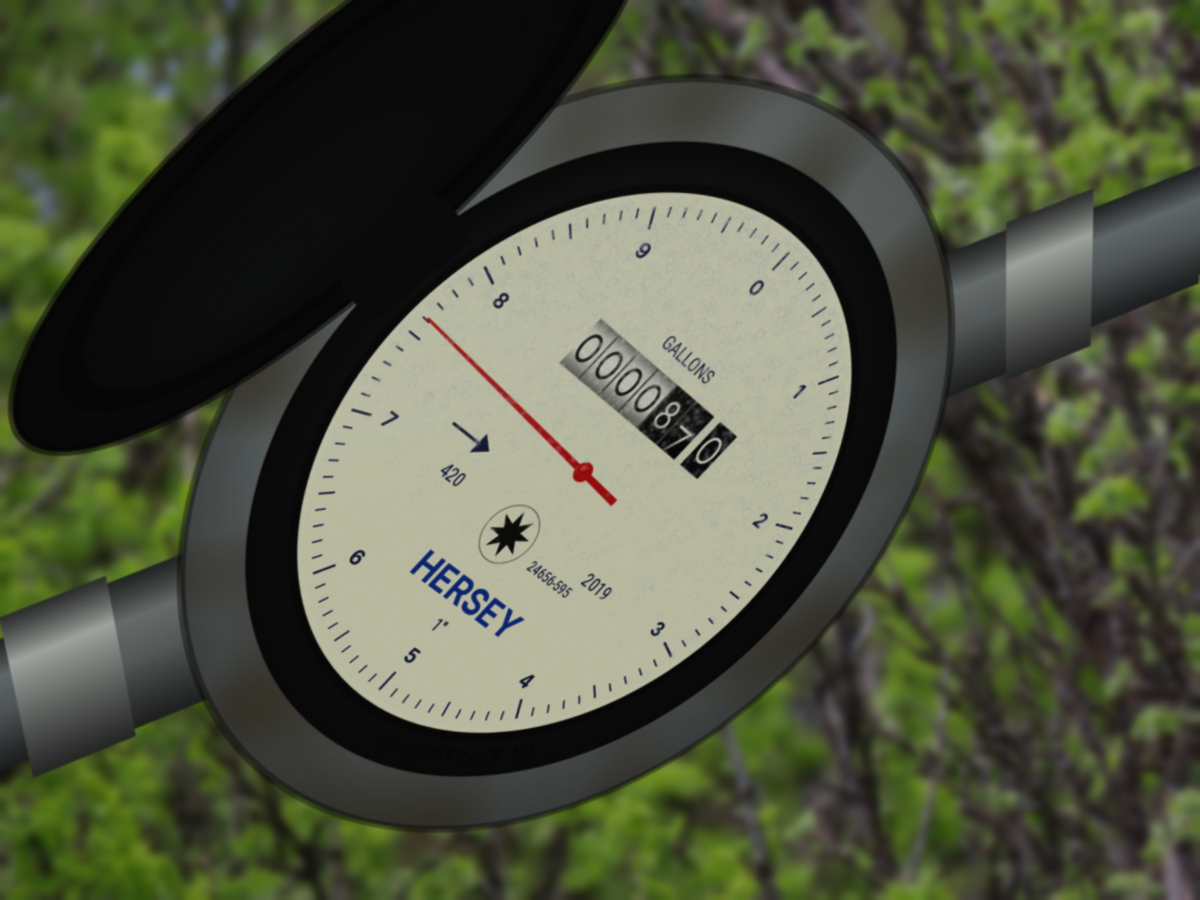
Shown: 867.6 gal
